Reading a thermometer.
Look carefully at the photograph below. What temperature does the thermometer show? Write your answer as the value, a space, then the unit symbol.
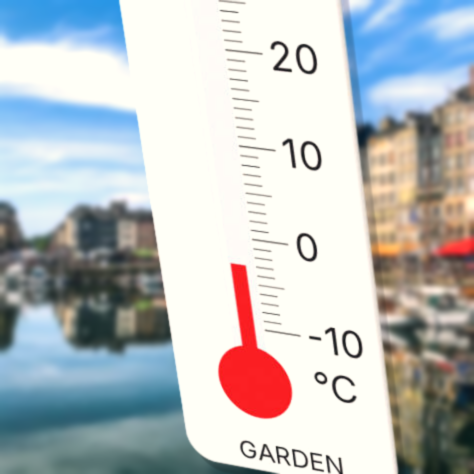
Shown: -3 °C
